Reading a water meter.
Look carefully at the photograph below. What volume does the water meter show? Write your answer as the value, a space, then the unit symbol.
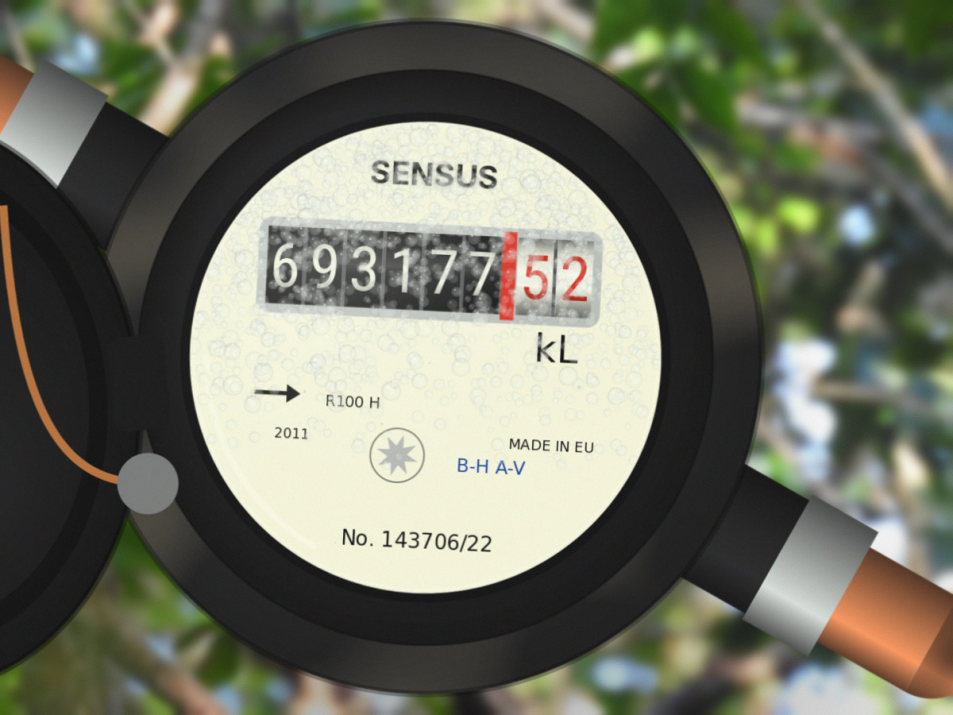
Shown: 693177.52 kL
